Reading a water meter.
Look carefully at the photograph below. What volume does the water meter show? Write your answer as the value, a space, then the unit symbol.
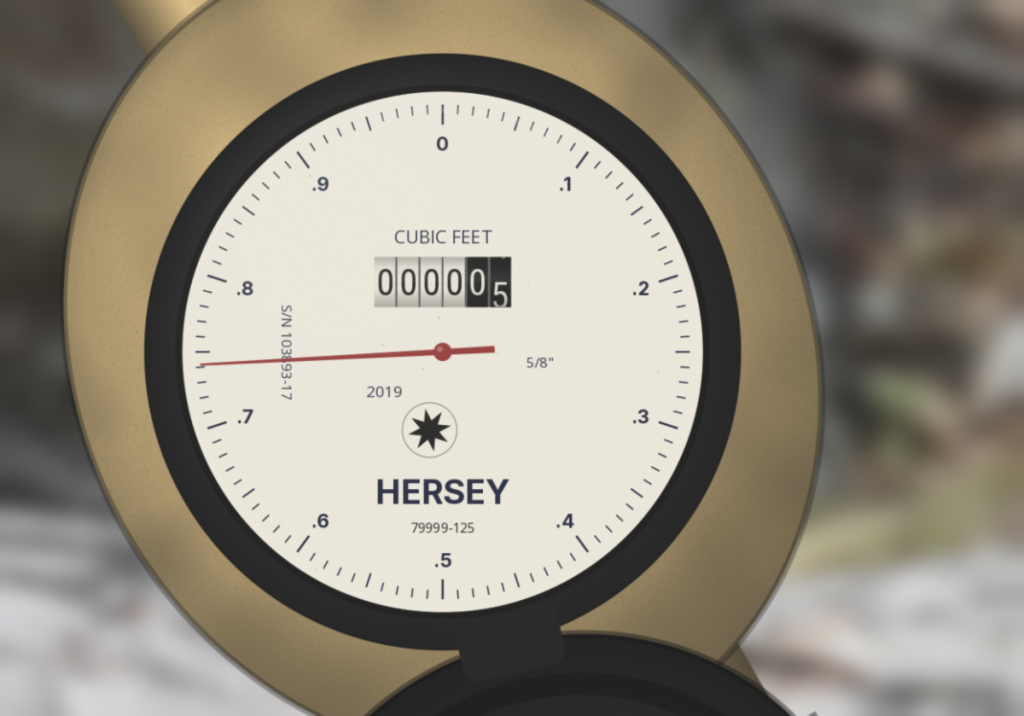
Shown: 4.74 ft³
